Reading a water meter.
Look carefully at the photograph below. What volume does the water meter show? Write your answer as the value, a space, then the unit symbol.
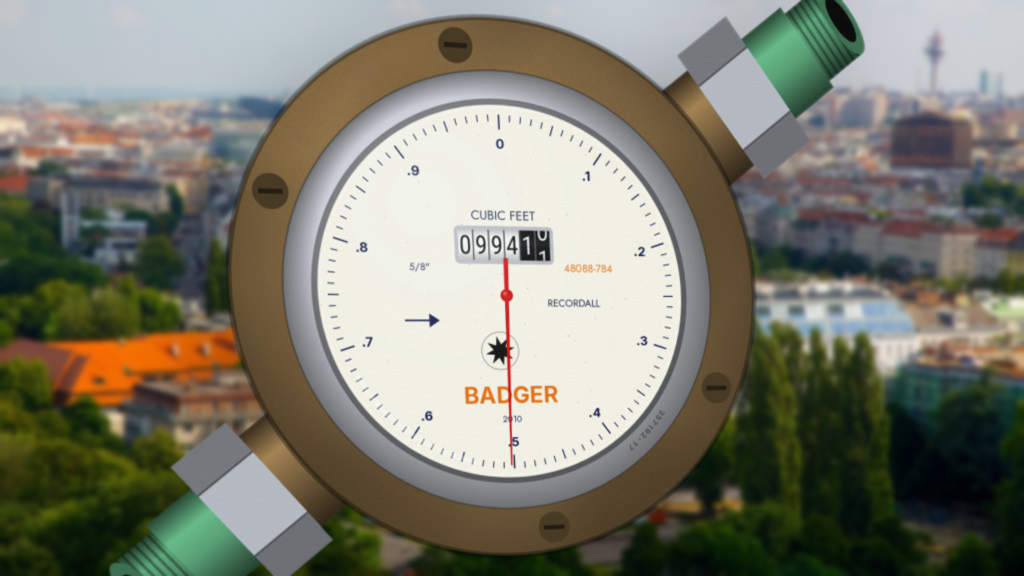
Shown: 99410.50 ft³
